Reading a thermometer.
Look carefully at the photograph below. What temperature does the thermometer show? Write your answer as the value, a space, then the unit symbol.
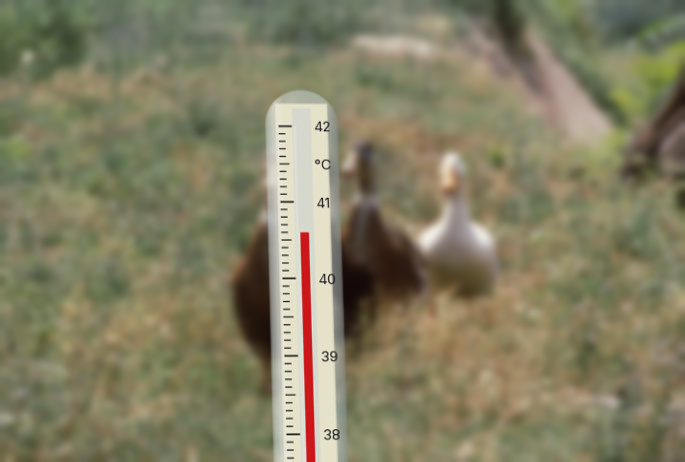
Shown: 40.6 °C
